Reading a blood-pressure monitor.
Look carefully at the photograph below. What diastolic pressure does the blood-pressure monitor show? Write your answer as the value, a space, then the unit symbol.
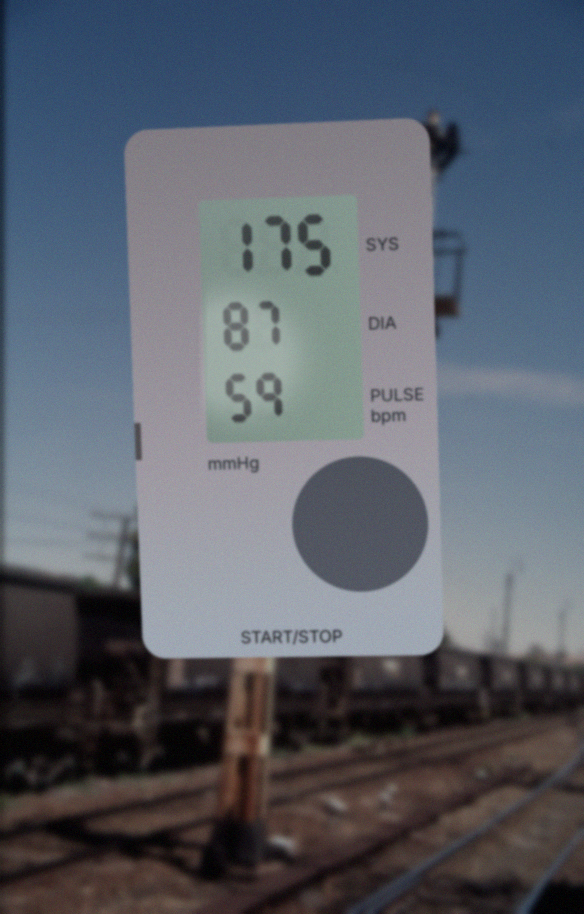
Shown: 87 mmHg
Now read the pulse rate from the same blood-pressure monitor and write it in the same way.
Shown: 59 bpm
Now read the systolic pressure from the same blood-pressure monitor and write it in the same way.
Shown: 175 mmHg
